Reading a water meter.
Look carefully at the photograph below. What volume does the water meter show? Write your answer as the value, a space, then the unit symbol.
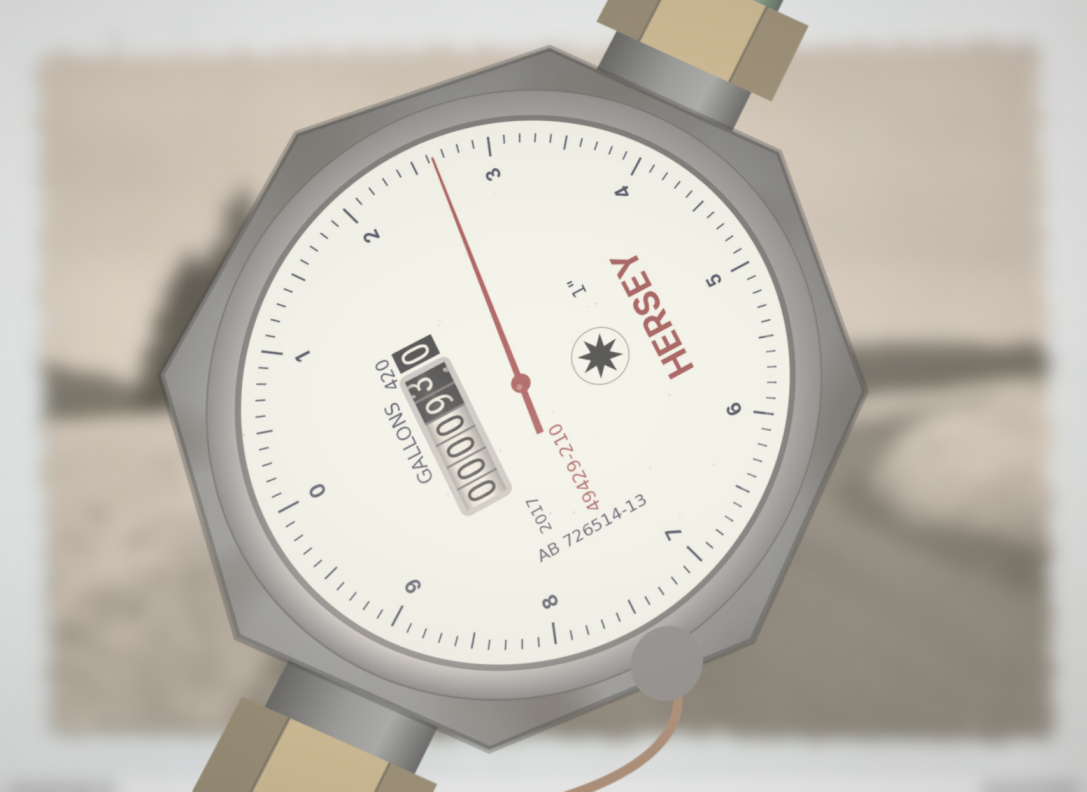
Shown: 932.6 gal
